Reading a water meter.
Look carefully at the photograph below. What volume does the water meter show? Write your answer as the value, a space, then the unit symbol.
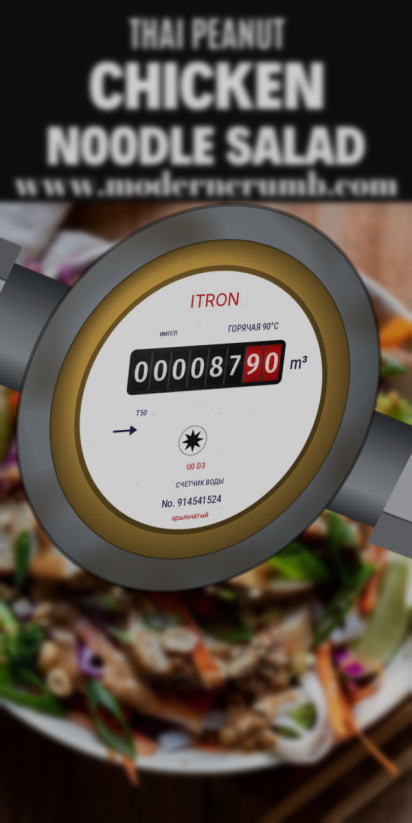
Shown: 87.90 m³
